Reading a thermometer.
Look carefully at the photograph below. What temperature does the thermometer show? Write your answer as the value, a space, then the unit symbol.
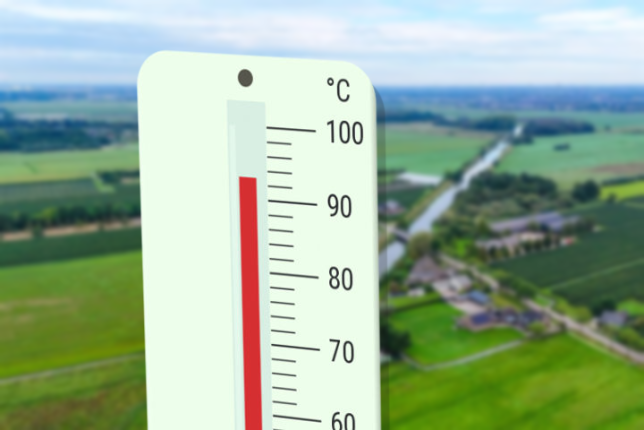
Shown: 93 °C
